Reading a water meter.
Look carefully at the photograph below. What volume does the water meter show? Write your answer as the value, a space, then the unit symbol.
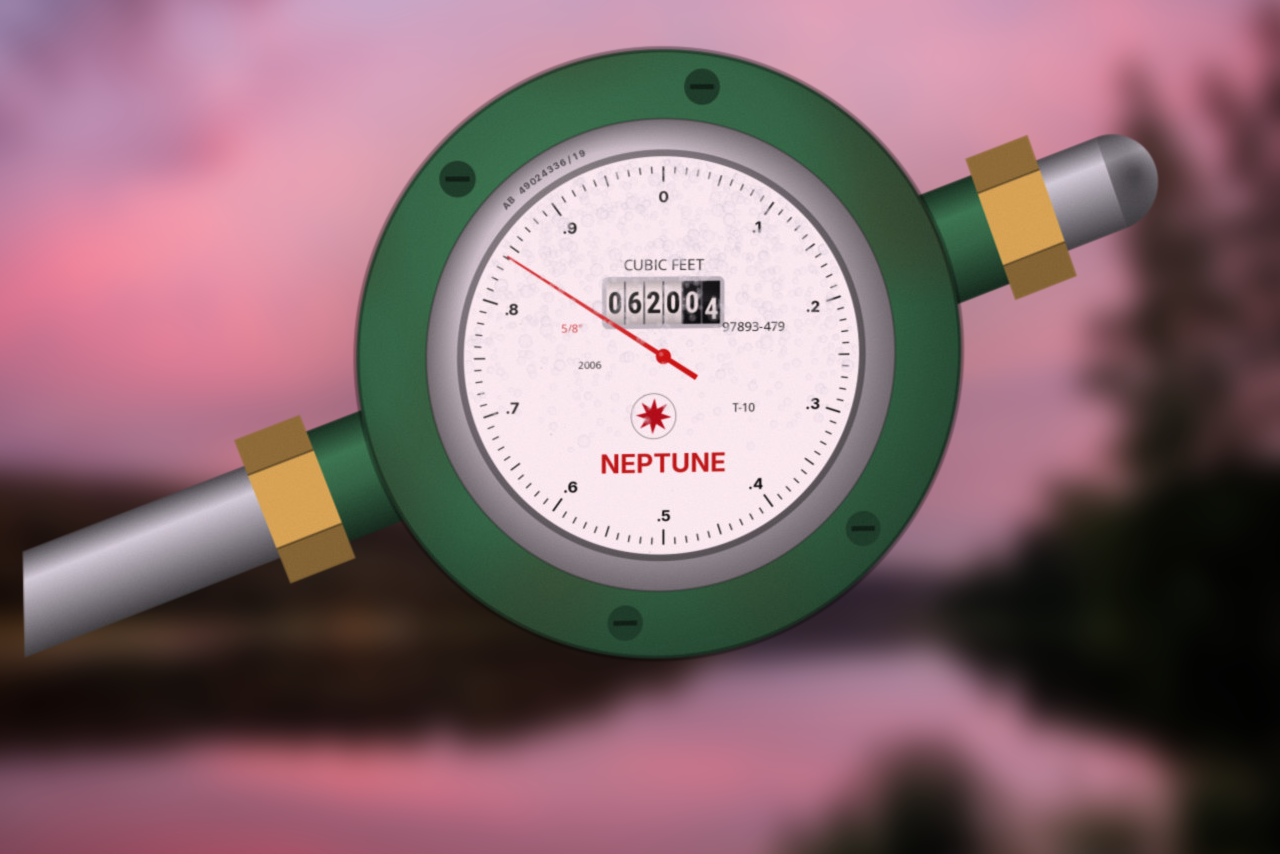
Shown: 62003.84 ft³
